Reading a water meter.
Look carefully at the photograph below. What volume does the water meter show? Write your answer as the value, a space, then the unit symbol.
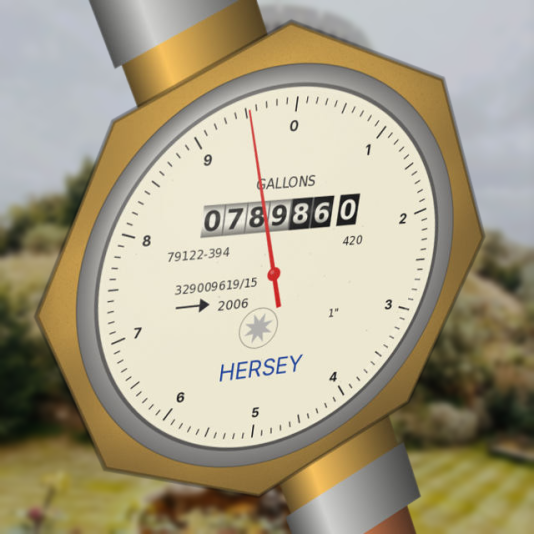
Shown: 789859.5 gal
